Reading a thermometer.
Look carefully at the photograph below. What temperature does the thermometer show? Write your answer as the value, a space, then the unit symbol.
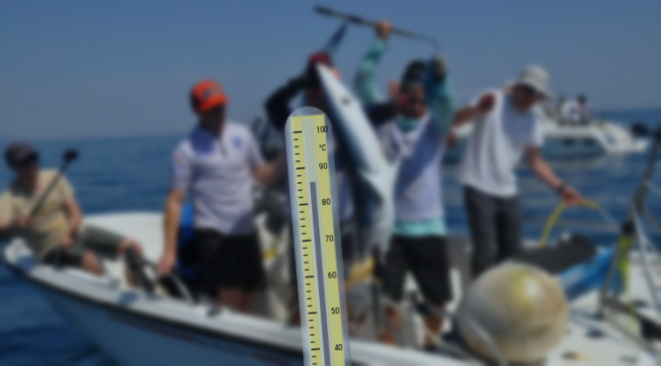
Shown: 86 °C
